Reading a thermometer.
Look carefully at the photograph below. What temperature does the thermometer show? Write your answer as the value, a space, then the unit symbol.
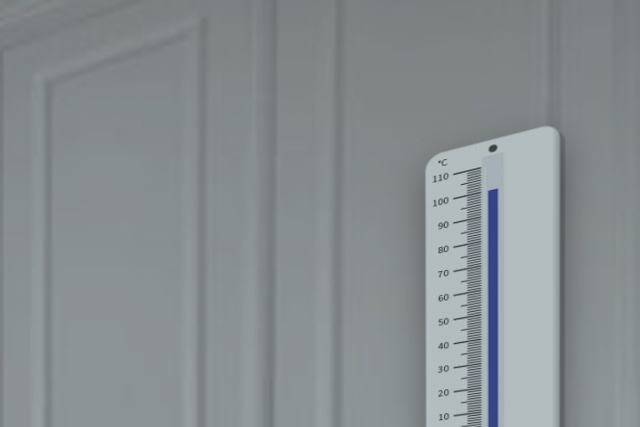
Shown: 100 °C
